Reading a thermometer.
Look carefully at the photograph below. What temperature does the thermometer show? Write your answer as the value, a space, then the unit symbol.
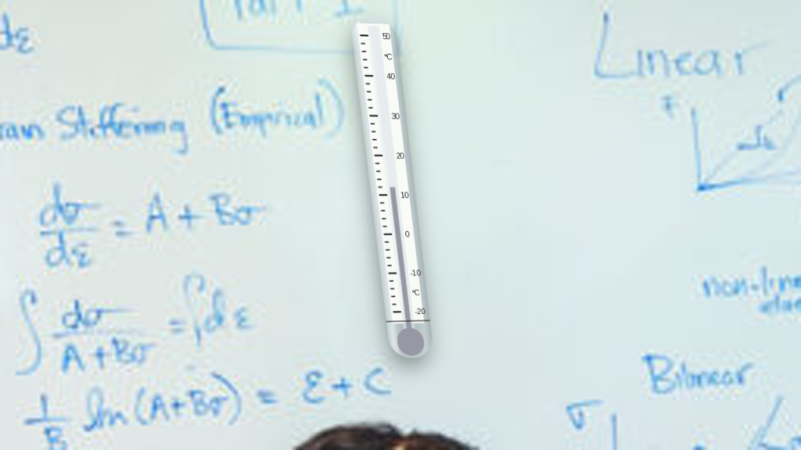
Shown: 12 °C
